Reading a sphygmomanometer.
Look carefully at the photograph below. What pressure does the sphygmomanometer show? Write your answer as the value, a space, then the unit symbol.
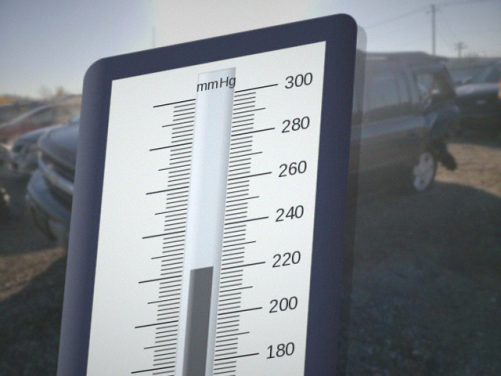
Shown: 222 mmHg
